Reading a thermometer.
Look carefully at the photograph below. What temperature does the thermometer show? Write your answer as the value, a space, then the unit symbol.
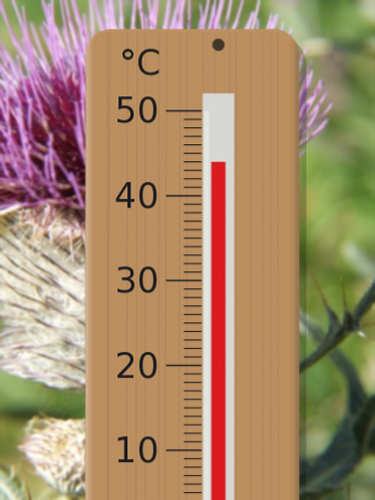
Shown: 44 °C
